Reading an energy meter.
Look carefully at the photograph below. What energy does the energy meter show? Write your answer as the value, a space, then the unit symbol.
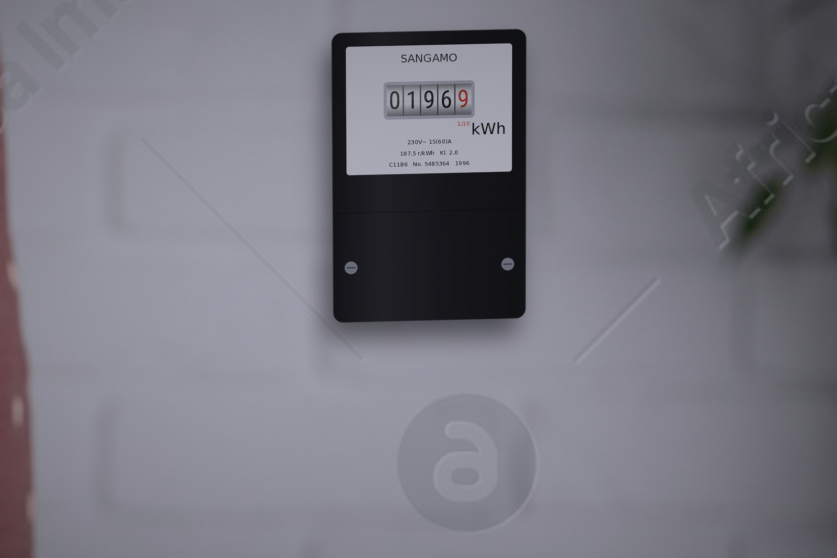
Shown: 196.9 kWh
